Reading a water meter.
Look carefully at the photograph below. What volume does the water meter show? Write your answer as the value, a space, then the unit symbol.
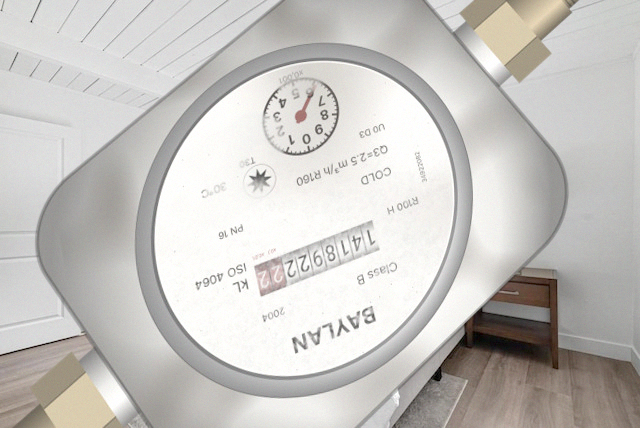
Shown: 1418922.226 kL
